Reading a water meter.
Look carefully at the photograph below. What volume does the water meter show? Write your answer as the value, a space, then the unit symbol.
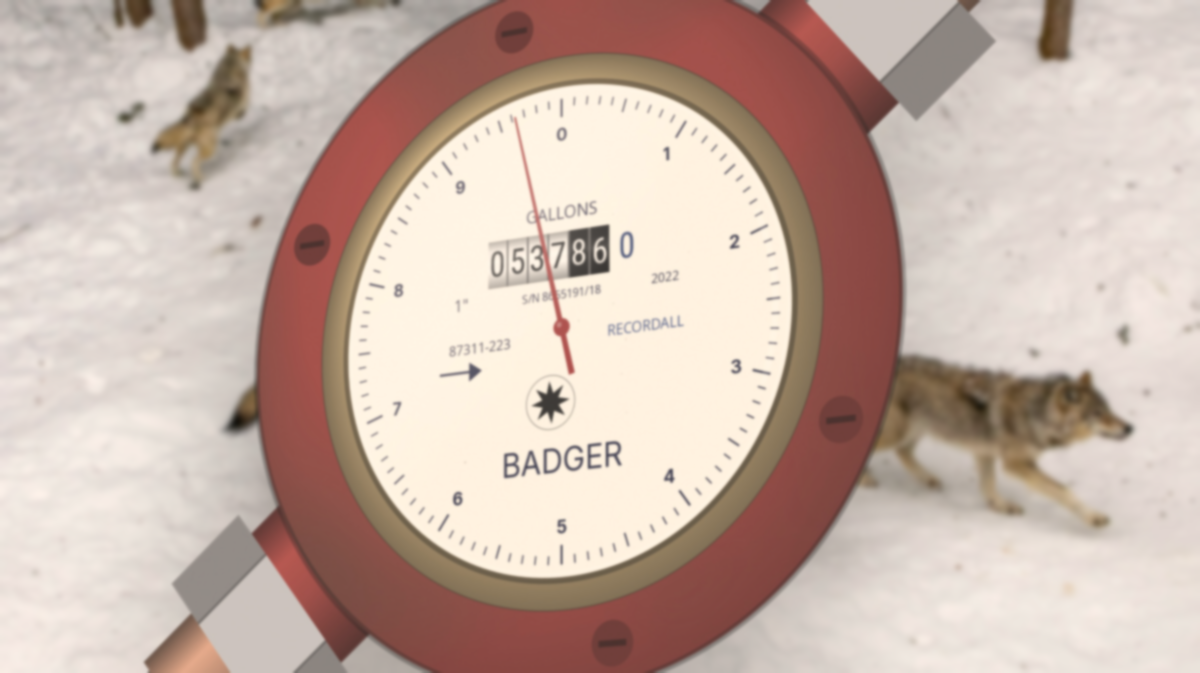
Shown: 537859.6 gal
